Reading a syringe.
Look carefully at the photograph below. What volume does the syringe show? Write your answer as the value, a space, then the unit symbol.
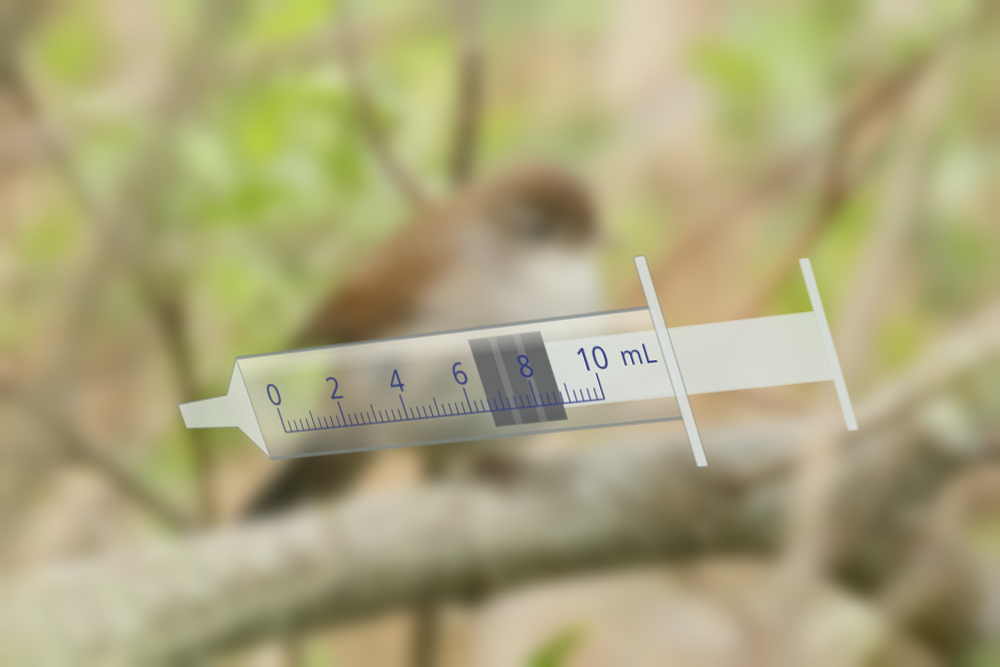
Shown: 6.6 mL
